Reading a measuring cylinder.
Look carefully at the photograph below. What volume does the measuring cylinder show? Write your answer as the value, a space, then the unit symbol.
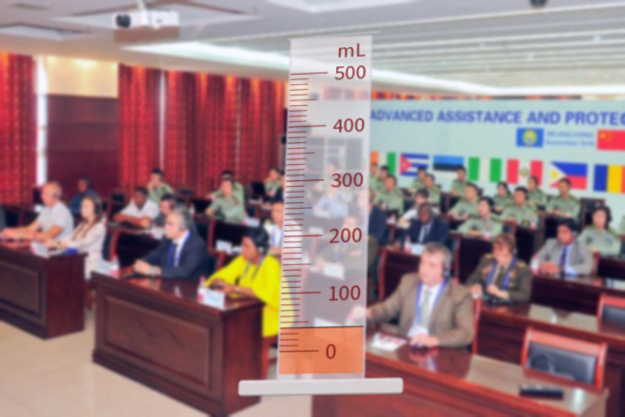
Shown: 40 mL
